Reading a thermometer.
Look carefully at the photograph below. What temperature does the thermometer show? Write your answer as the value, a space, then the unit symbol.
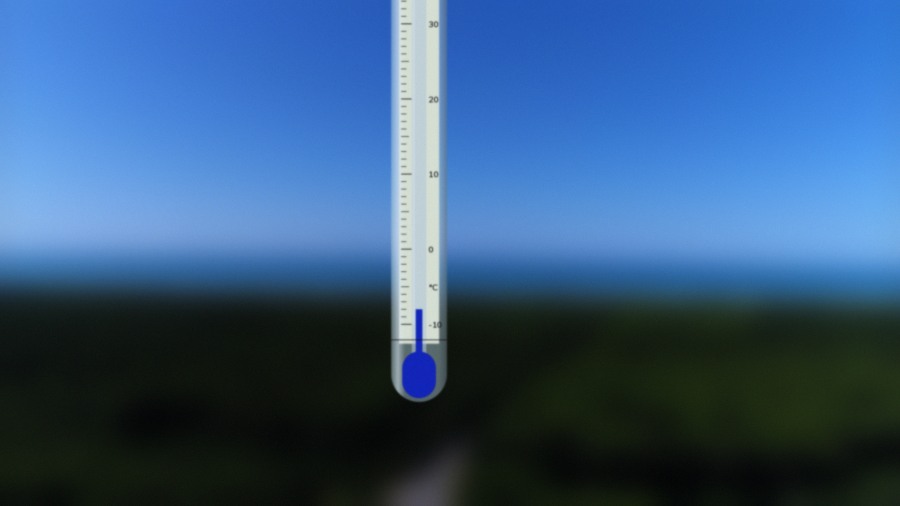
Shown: -8 °C
